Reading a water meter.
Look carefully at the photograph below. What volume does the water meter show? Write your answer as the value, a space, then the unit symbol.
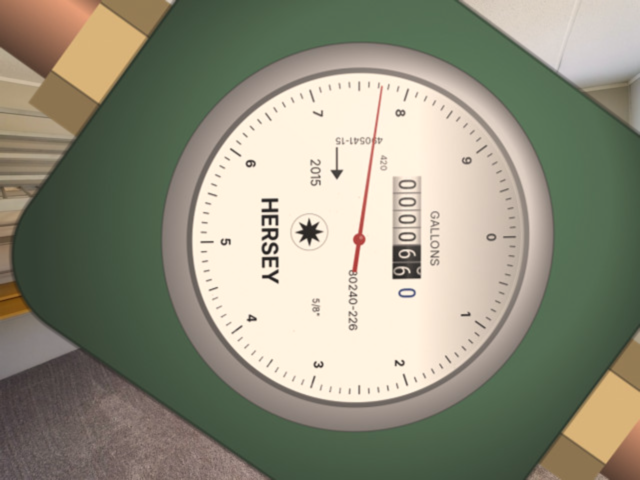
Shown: 657.7 gal
